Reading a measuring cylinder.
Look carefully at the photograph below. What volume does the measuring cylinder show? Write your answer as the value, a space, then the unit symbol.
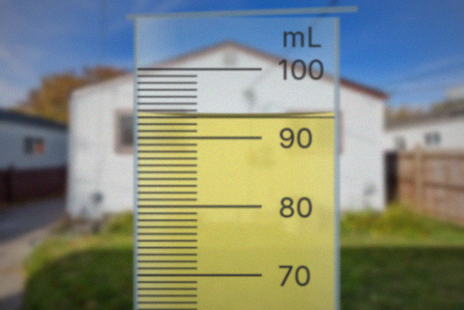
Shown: 93 mL
